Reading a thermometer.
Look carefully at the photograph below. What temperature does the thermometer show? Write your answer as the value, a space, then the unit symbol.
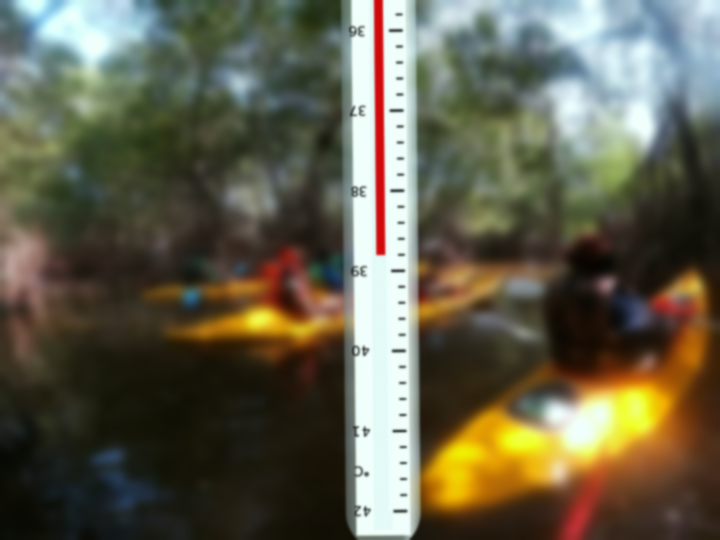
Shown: 38.8 °C
